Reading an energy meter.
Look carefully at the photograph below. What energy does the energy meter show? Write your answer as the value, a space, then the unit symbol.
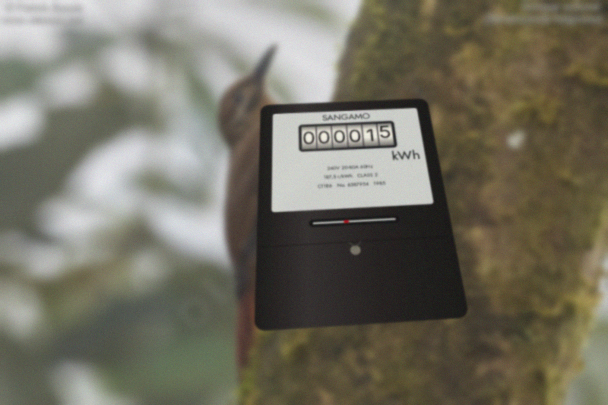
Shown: 15 kWh
